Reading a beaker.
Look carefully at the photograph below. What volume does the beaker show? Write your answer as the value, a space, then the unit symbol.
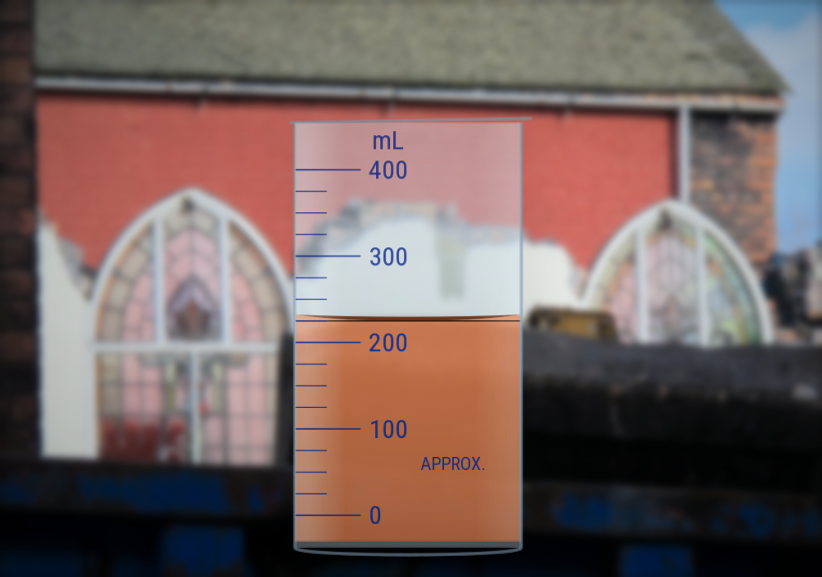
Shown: 225 mL
